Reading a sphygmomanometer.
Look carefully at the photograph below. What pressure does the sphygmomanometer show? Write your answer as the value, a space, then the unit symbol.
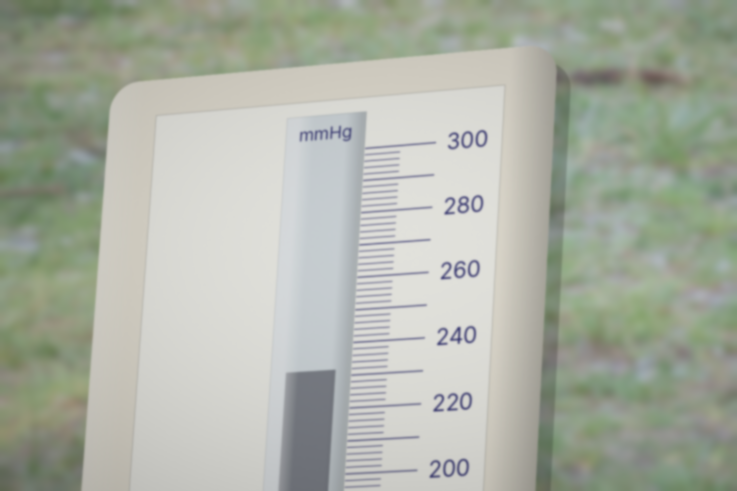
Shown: 232 mmHg
